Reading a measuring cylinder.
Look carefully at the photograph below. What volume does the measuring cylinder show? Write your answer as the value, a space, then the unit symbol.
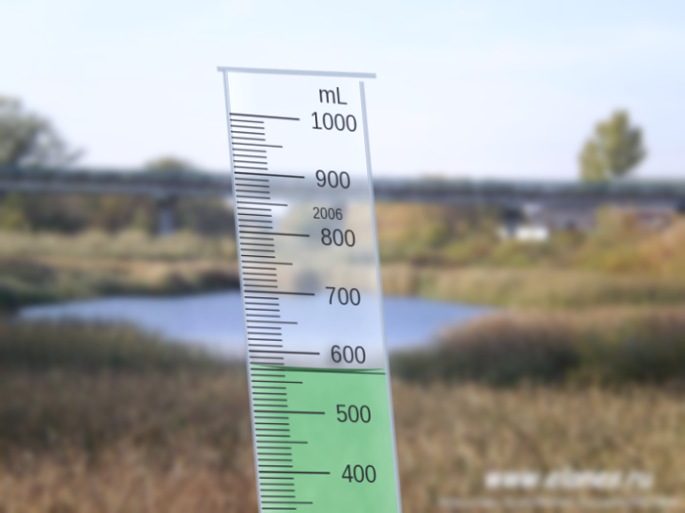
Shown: 570 mL
